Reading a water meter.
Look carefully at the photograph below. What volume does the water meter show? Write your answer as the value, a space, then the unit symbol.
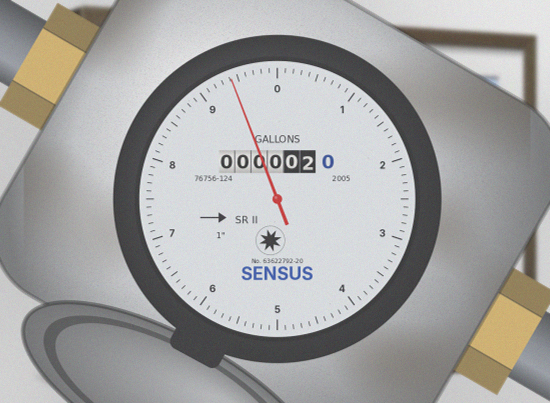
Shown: 19.4 gal
